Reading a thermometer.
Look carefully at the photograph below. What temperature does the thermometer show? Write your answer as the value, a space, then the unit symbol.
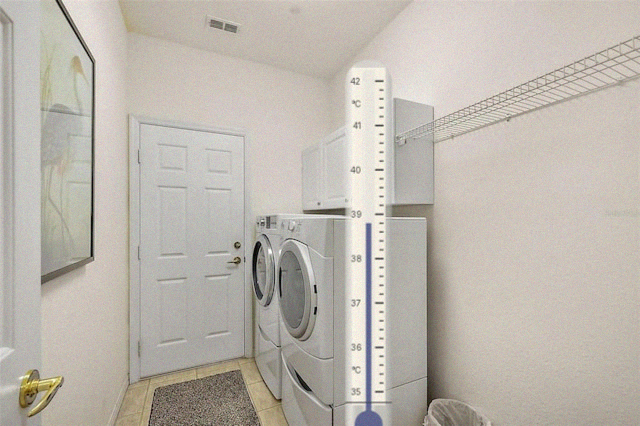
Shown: 38.8 °C
